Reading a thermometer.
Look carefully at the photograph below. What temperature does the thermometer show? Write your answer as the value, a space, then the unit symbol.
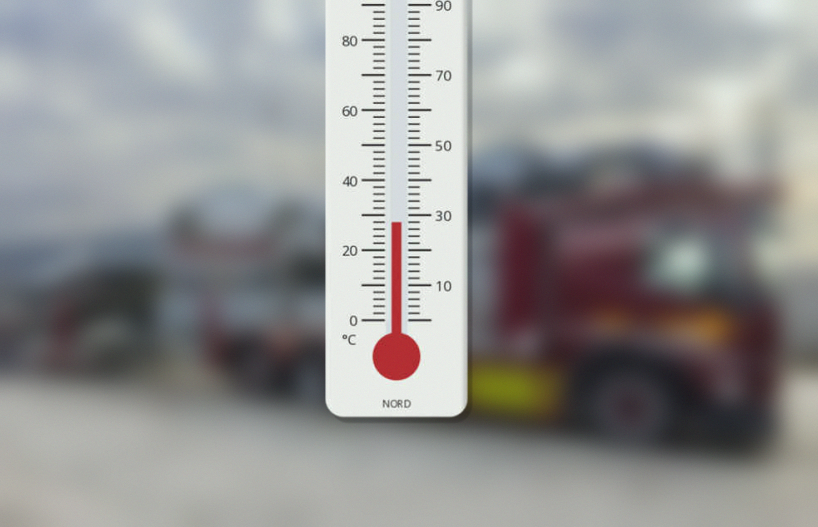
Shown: 28 °C
